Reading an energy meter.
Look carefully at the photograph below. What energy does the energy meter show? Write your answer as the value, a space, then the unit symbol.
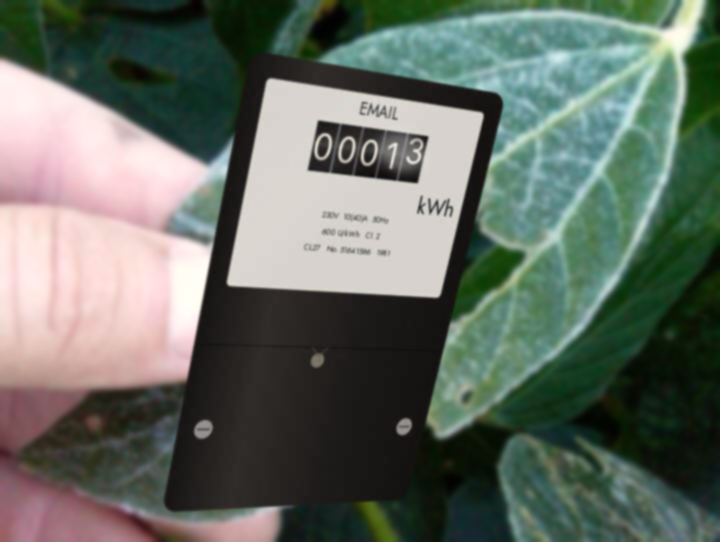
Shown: 13 kWh
